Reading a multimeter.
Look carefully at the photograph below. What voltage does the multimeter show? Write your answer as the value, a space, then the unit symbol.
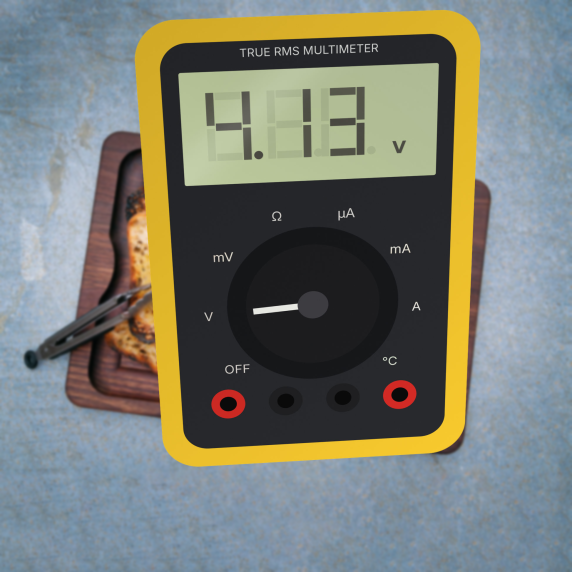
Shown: 4.13 V
